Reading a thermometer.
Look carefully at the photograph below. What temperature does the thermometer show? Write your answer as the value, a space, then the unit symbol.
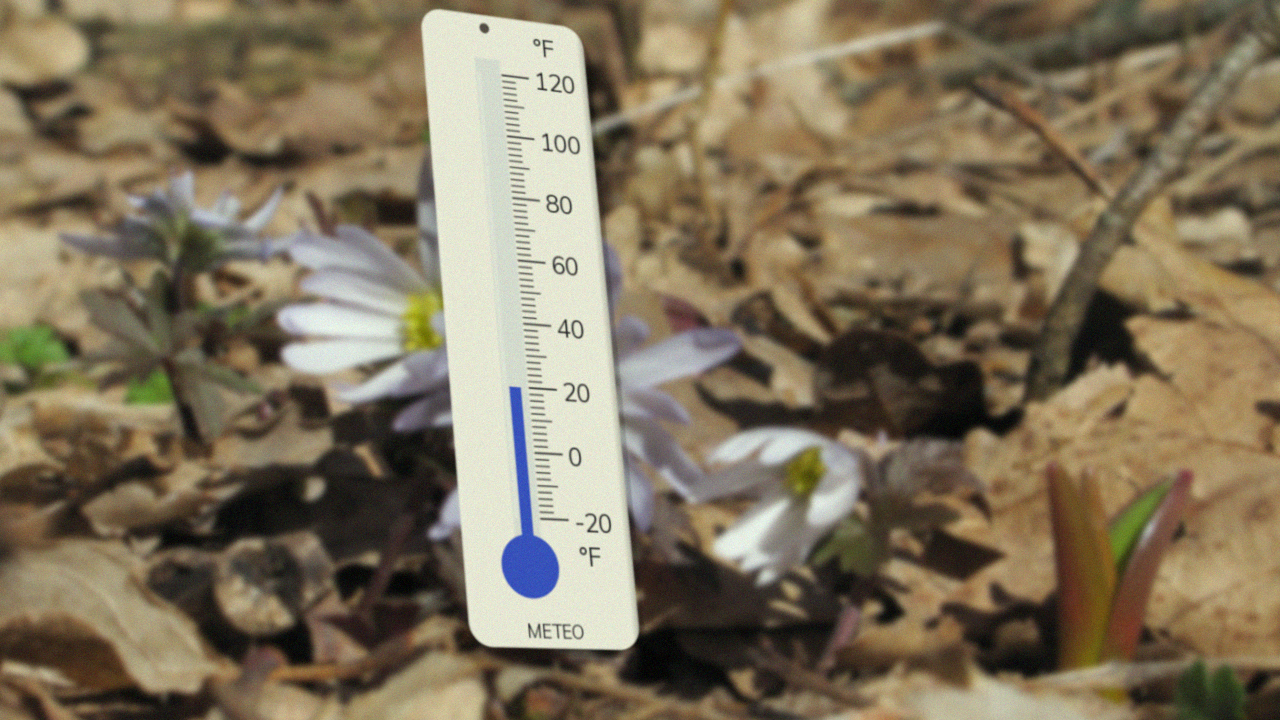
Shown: 20 °F
